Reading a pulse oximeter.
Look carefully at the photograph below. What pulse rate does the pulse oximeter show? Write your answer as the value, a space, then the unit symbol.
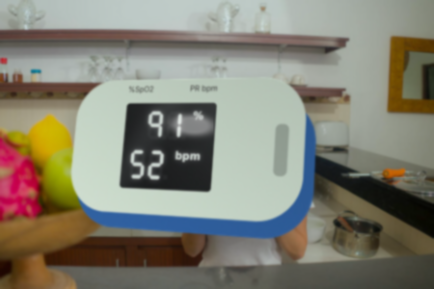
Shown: 52 bpm
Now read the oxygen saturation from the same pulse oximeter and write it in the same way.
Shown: 91 %
